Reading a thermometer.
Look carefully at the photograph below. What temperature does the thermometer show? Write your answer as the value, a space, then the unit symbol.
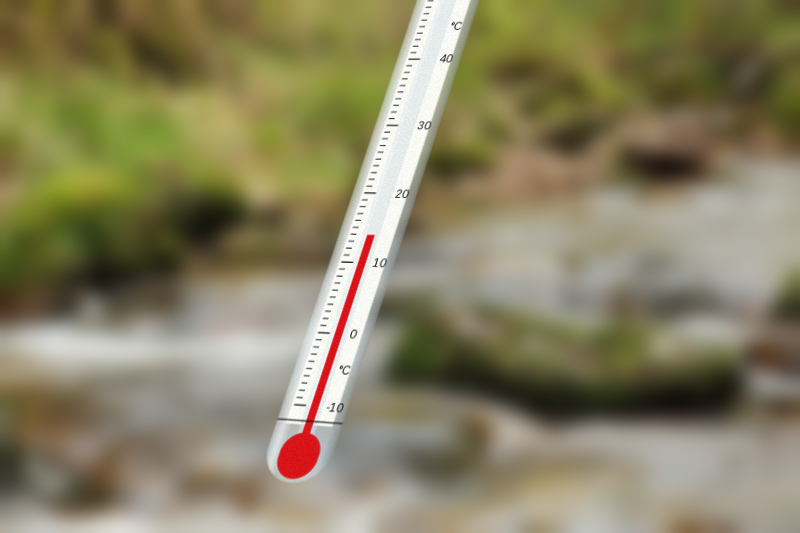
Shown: 14 °C
